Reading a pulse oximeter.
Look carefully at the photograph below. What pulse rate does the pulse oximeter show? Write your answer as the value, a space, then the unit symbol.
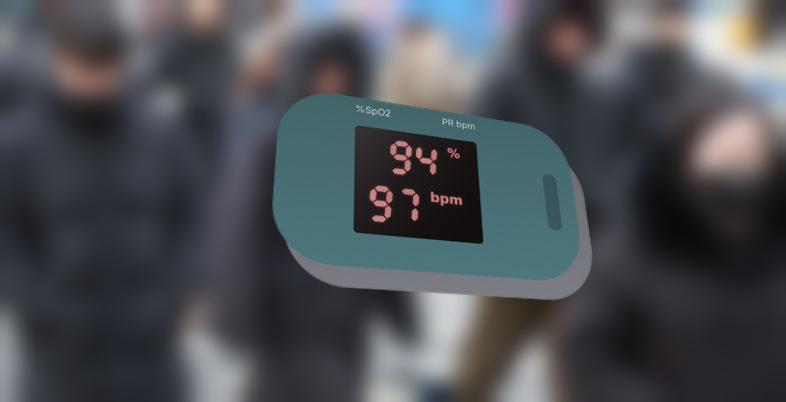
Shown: 97 bpm
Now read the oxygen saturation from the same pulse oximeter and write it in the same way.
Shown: 94 %
